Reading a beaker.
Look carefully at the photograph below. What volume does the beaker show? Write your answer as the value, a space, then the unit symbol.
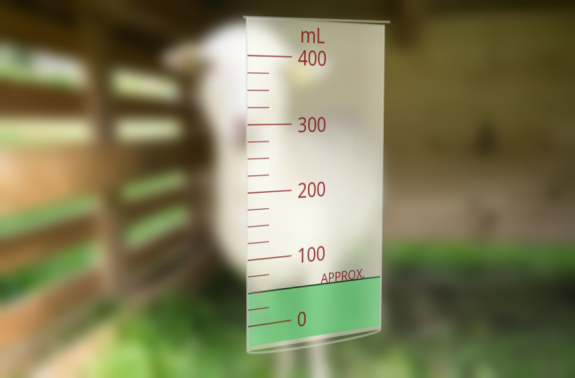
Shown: 50 mL
